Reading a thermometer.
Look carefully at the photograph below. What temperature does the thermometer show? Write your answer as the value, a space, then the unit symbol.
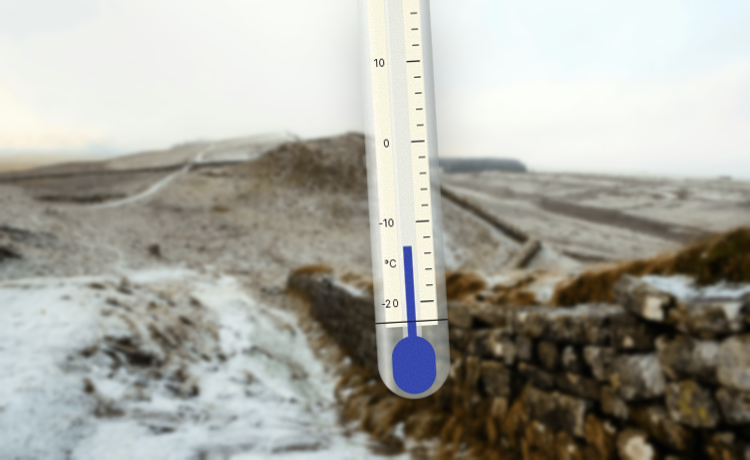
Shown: -13 °C
